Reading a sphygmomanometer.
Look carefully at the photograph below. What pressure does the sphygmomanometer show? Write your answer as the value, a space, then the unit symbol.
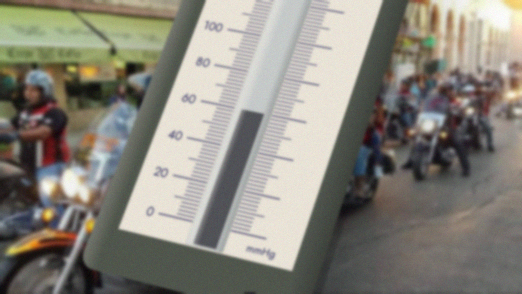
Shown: 60 mmHg
